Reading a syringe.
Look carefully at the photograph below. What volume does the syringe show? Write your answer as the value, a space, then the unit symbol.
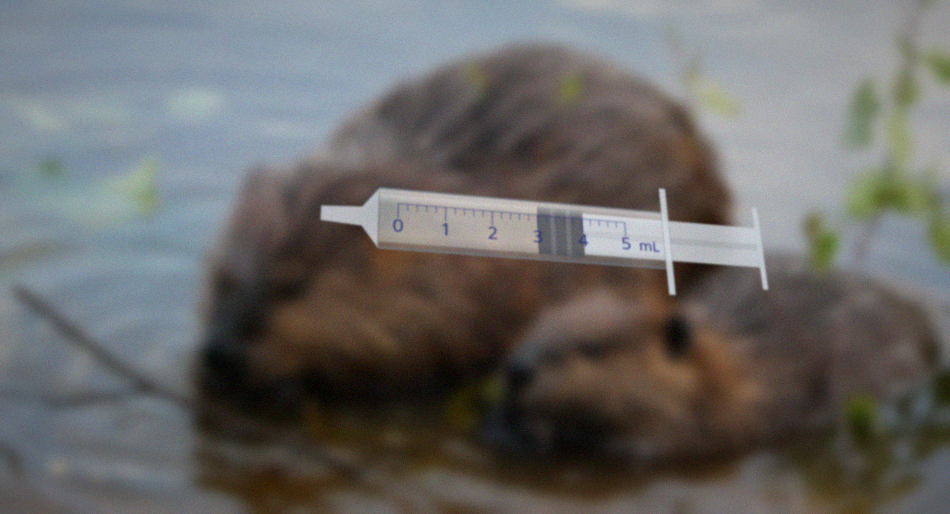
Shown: 3 mL
